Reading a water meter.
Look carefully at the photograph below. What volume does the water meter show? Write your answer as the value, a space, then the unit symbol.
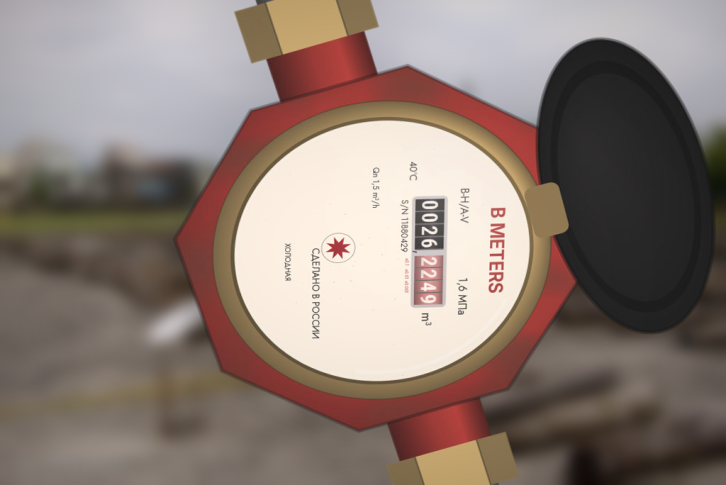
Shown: 26.2249 m³
